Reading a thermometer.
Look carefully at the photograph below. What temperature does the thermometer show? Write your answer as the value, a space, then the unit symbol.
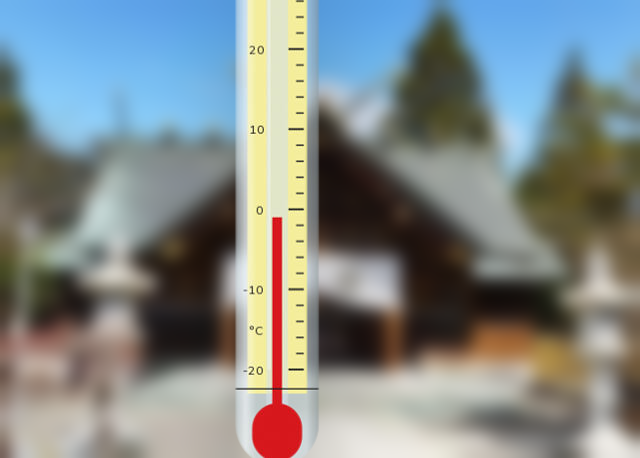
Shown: -1 °C
